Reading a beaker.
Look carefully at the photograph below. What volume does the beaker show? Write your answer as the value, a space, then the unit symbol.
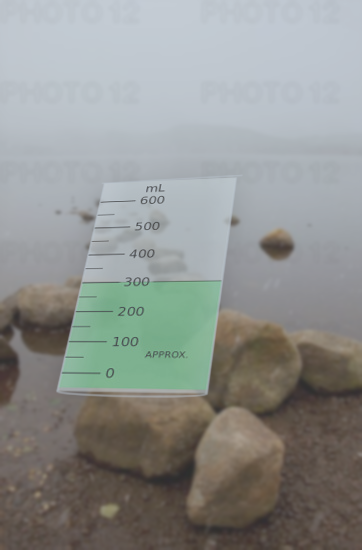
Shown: 300 mL
